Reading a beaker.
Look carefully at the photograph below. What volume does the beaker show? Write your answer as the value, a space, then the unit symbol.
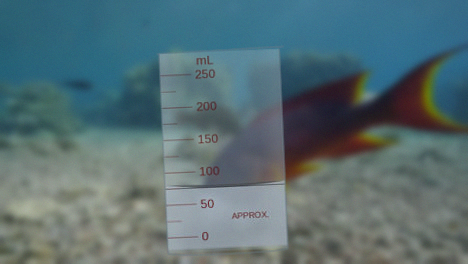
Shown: 75 mL
